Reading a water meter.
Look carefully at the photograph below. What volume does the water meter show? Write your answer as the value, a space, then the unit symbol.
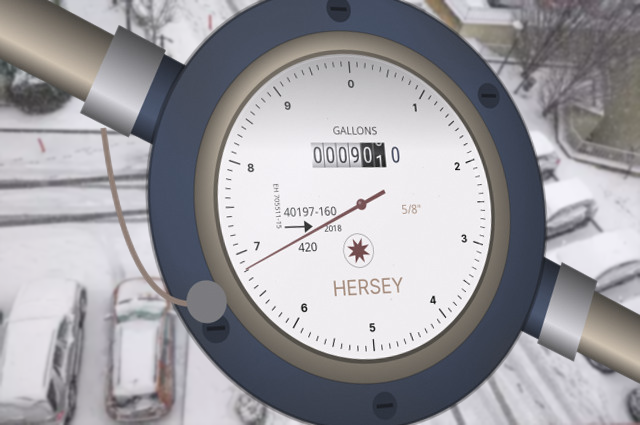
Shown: 9006.8 gal
